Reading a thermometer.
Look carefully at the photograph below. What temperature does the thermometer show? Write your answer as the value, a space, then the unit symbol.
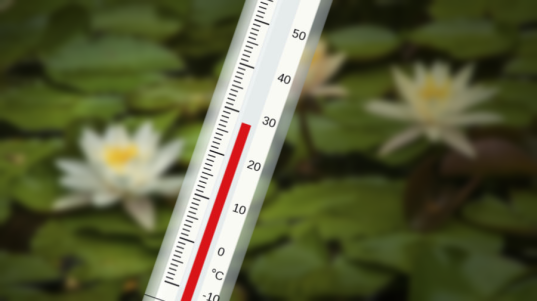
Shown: 28 °C
